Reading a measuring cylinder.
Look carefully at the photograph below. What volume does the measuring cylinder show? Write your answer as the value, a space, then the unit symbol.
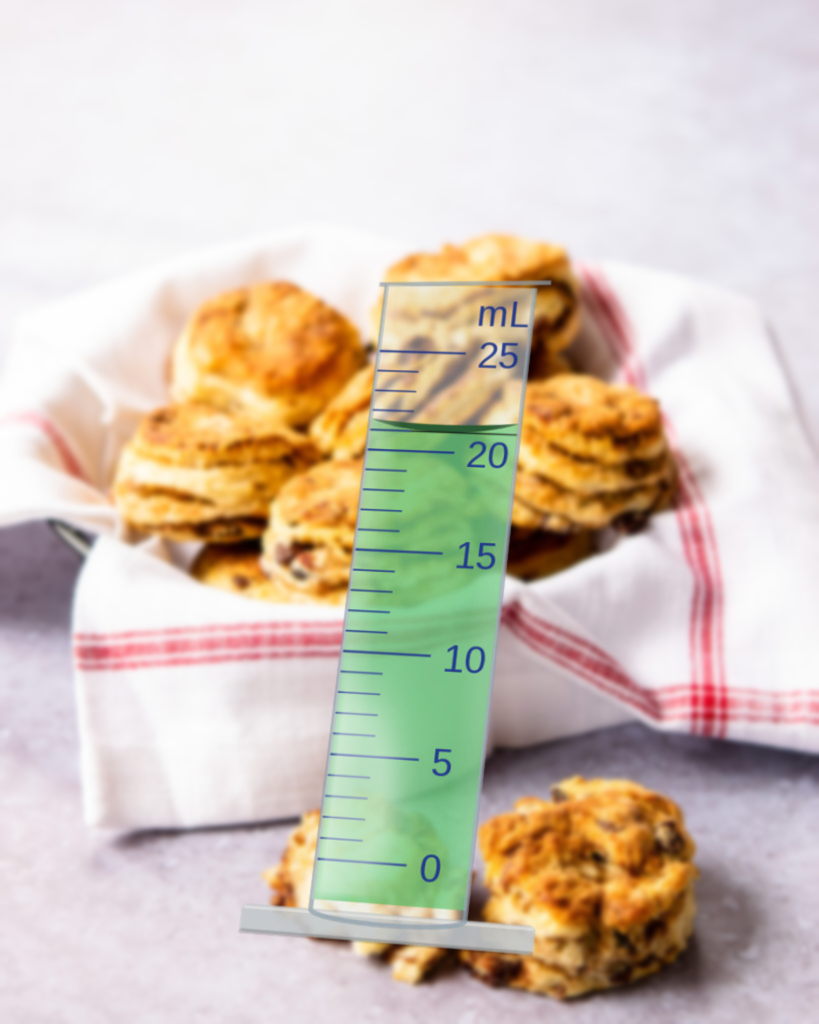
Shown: 21 mL
